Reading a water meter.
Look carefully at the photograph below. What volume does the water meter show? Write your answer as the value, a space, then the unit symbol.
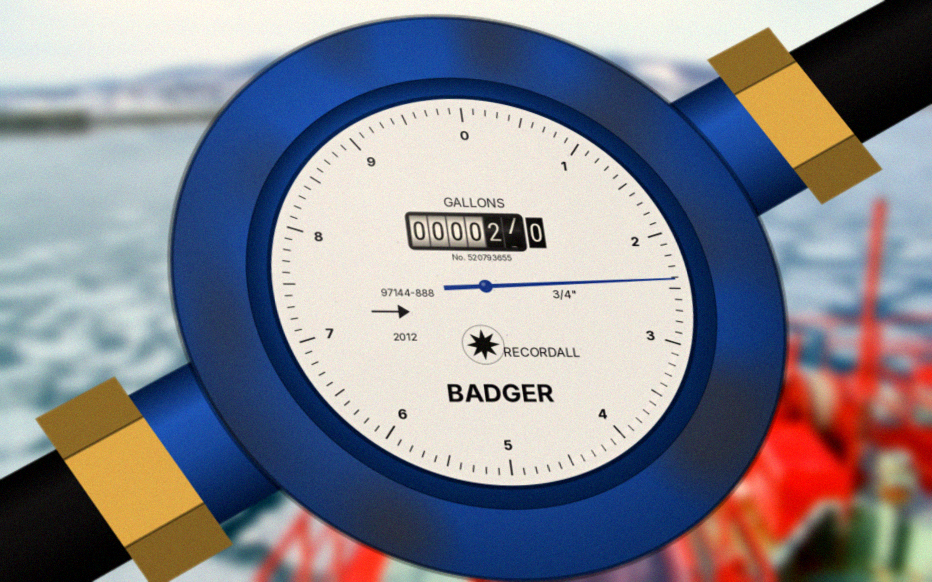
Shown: 272.4 gal
